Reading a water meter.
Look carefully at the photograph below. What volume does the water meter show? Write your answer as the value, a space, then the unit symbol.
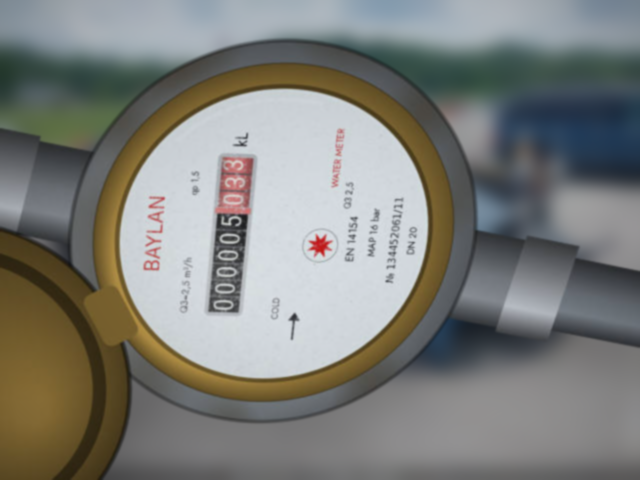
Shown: 5.033 kL
